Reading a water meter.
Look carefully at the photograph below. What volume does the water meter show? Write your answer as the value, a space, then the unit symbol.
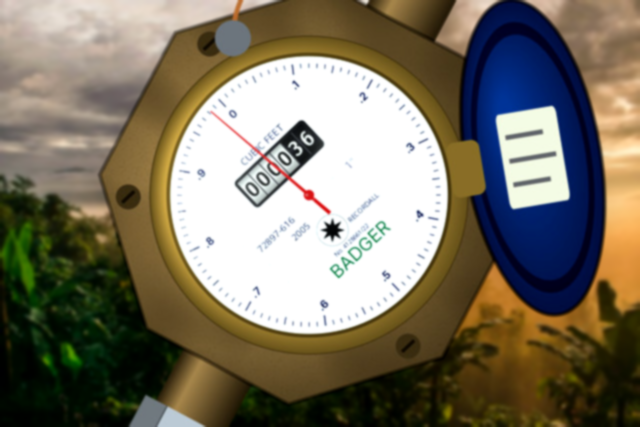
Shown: 35.98 ft³
